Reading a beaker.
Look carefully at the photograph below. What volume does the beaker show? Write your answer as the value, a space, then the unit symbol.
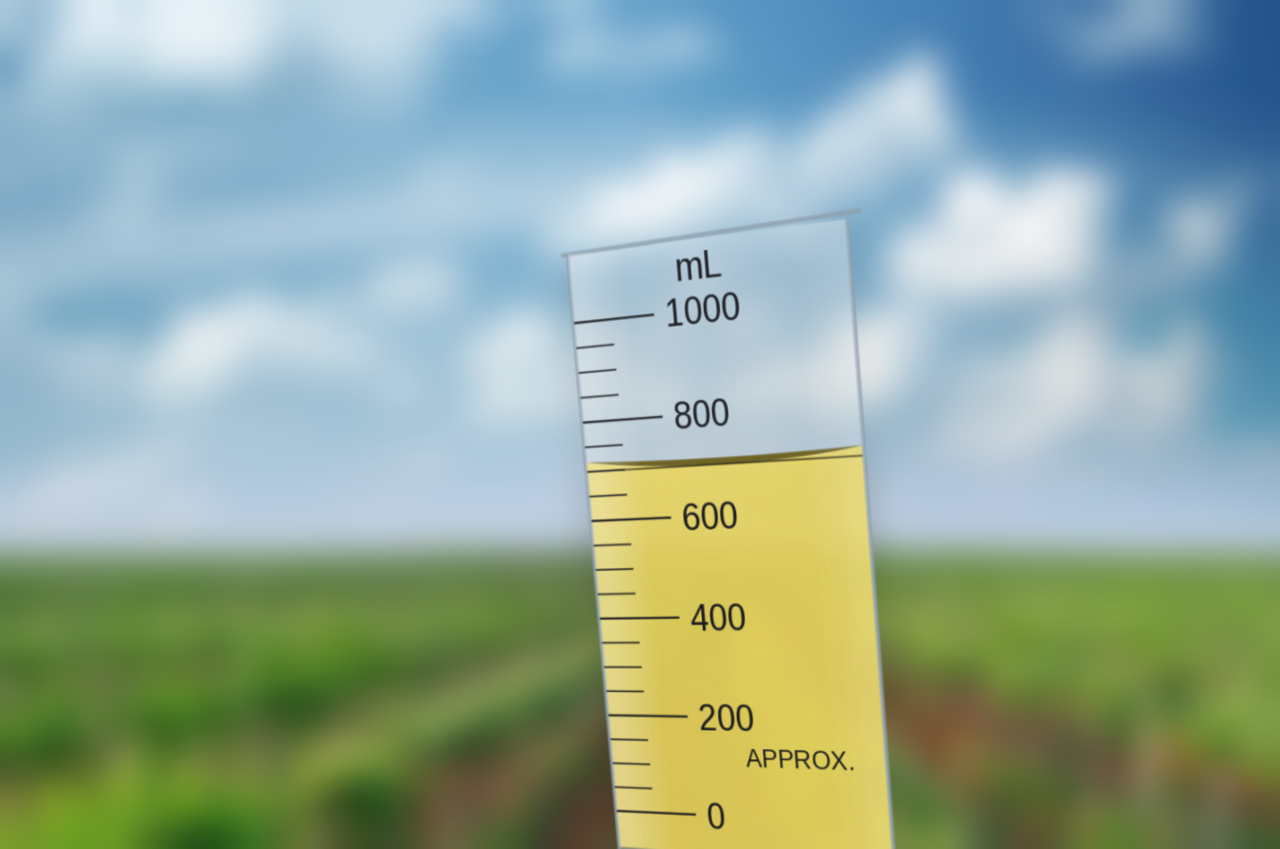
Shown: 700 mL
